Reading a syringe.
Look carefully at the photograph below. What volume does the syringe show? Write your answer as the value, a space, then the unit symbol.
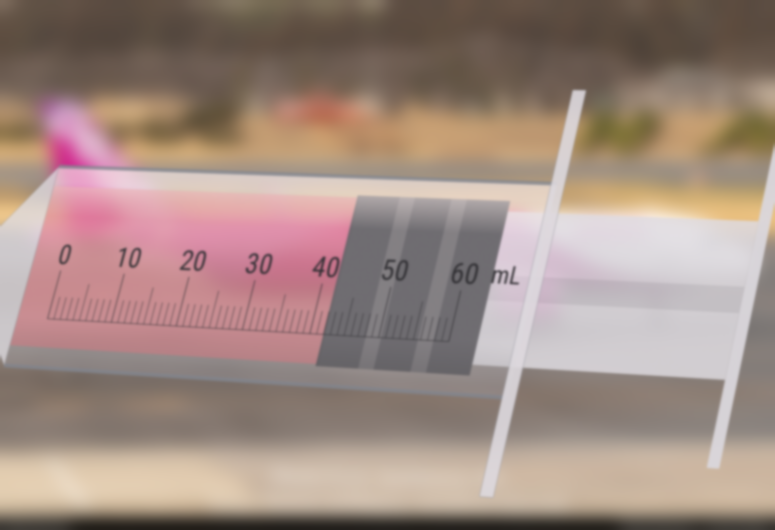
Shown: 42 mL
